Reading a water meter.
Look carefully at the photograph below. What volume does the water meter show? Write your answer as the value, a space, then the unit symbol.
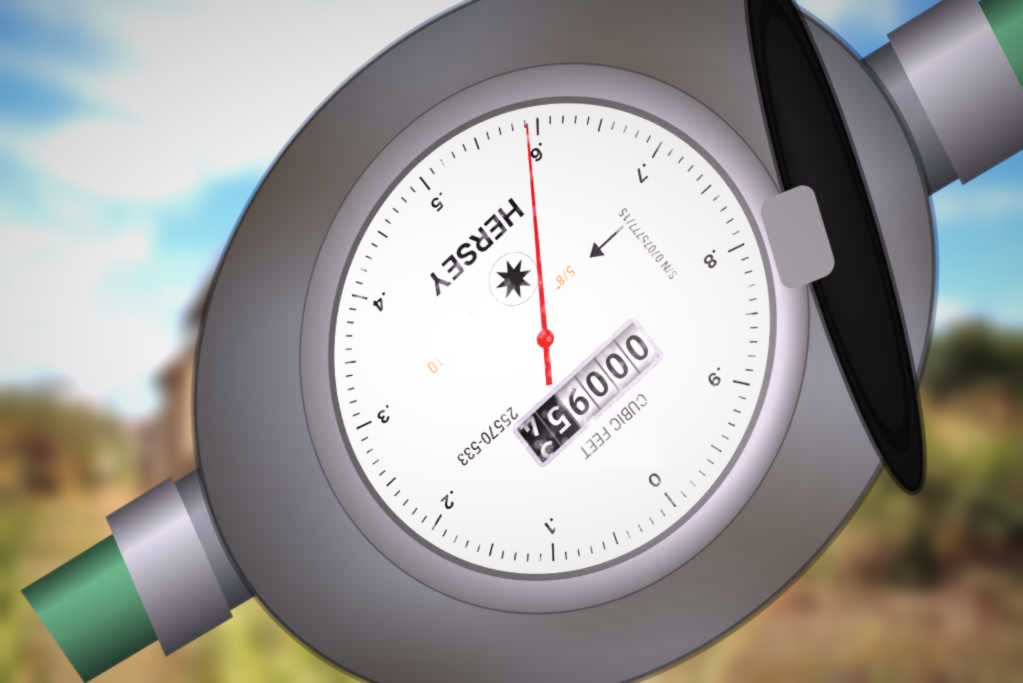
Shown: 953.59 ft³
